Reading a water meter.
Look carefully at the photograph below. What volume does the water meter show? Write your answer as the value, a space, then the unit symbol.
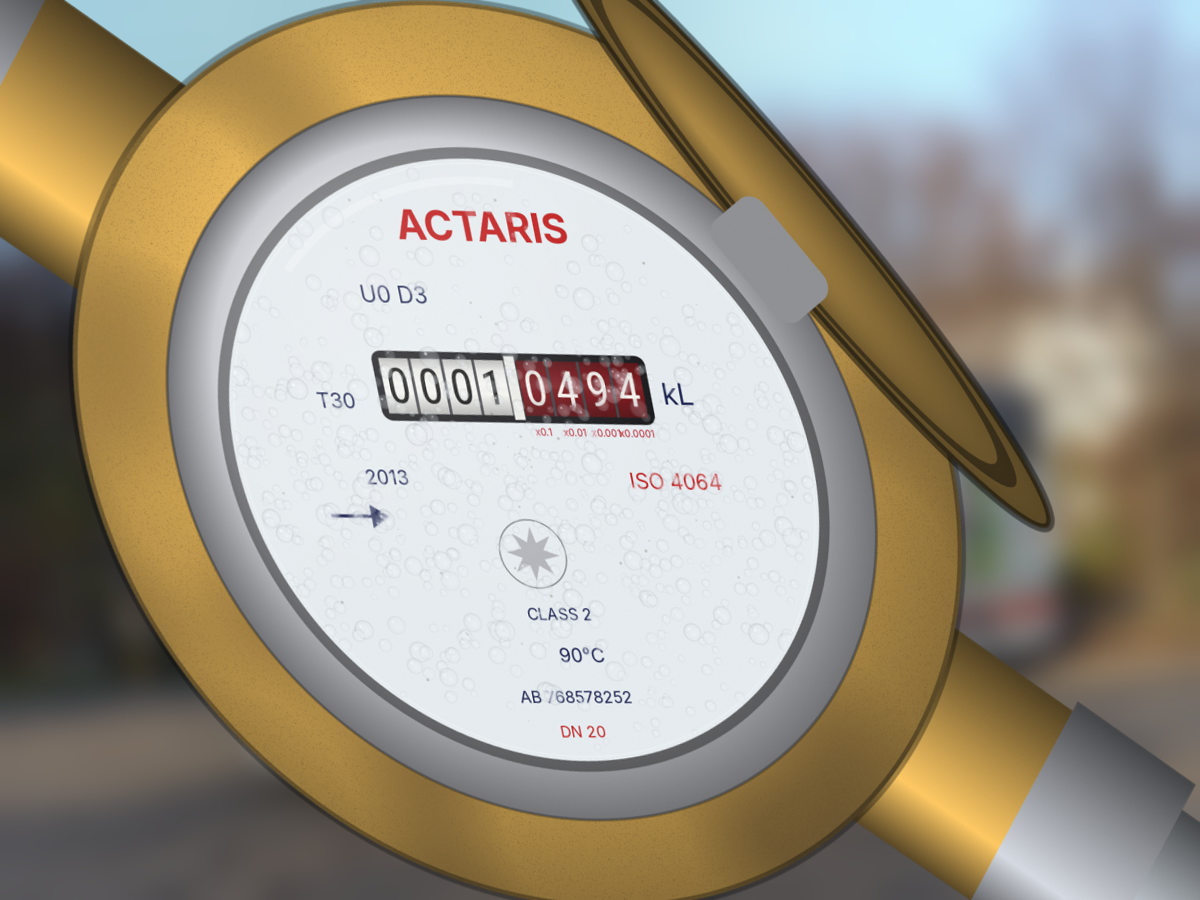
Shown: 1.0494 kL
